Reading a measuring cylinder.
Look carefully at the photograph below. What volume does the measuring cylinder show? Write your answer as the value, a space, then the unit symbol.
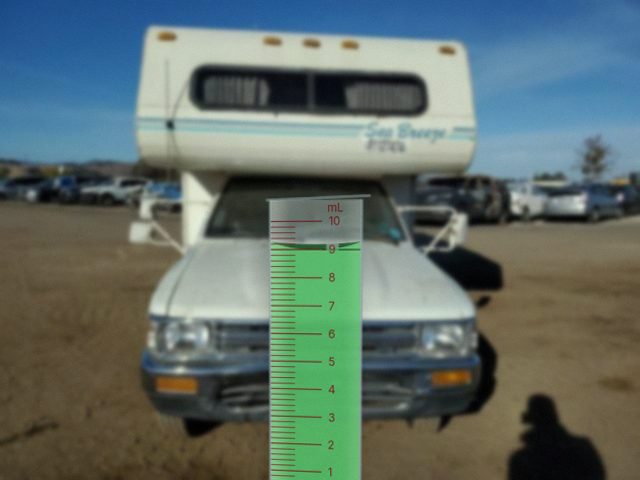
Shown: 9 mL
